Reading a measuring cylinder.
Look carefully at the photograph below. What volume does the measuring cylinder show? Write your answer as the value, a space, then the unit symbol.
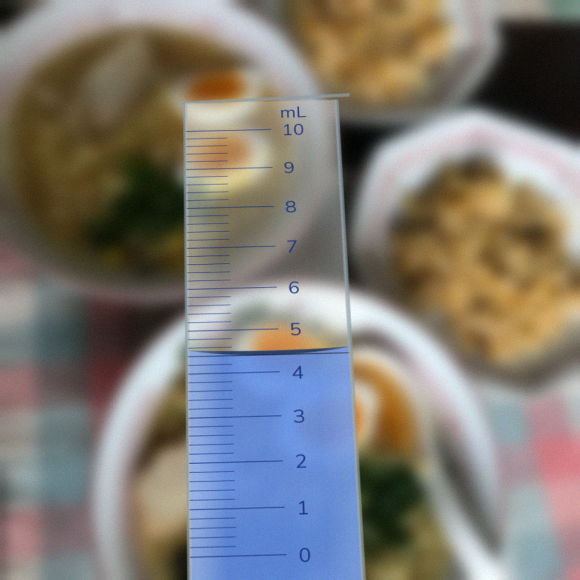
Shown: 4.4 mL
